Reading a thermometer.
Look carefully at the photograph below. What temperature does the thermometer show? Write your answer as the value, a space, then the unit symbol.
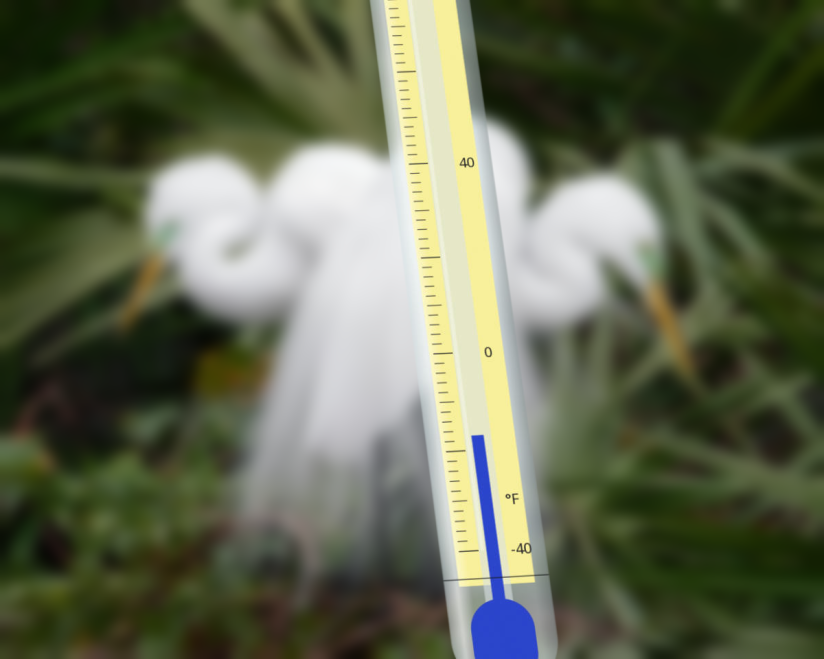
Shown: -17 °F
